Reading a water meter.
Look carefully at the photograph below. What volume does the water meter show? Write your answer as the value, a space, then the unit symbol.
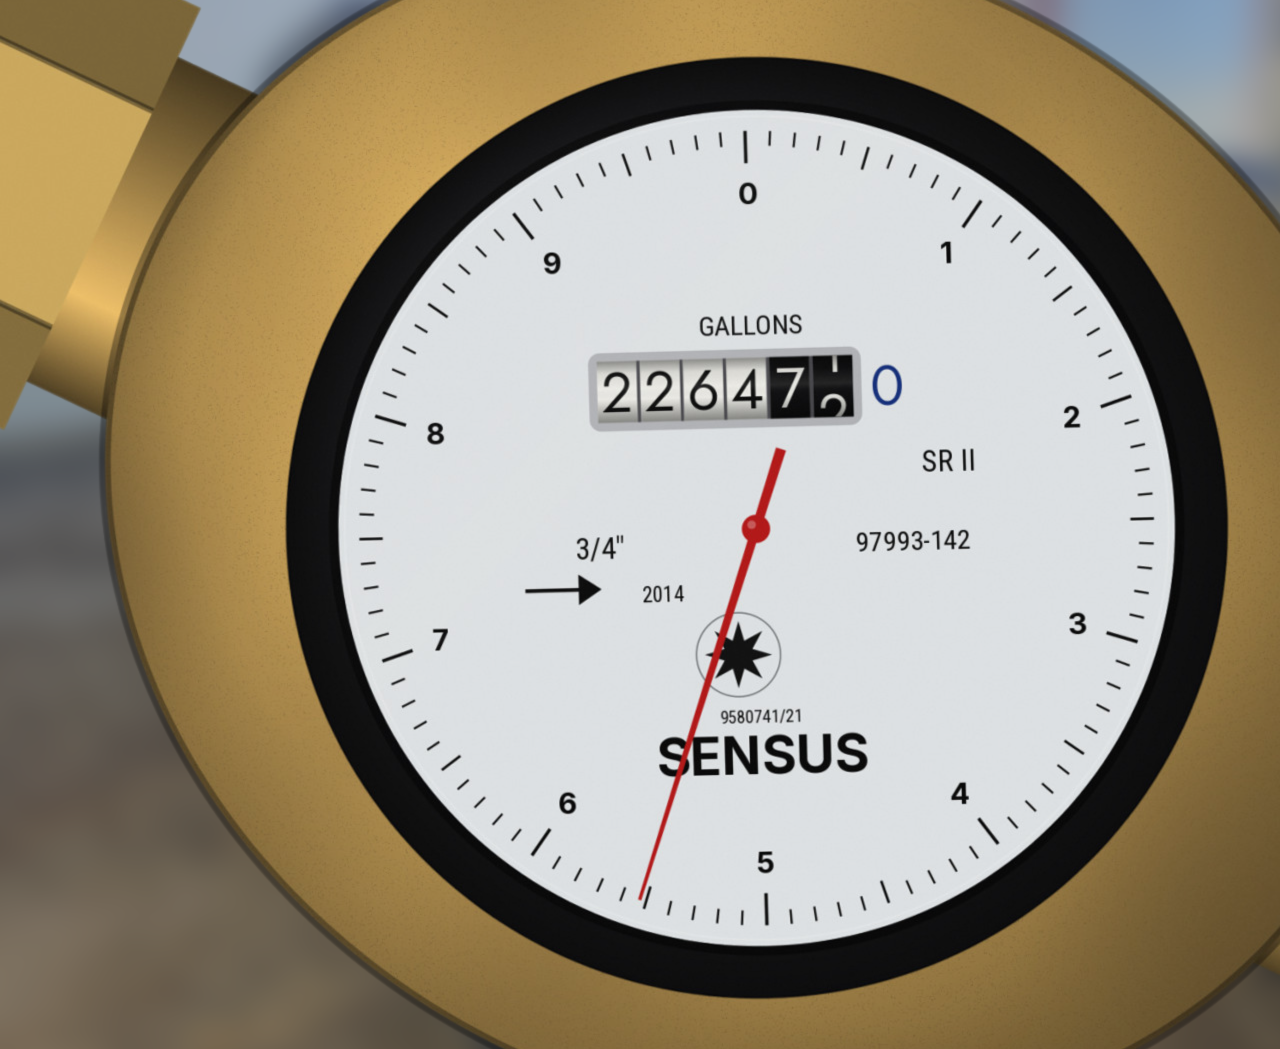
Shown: 2264715.5 gal
